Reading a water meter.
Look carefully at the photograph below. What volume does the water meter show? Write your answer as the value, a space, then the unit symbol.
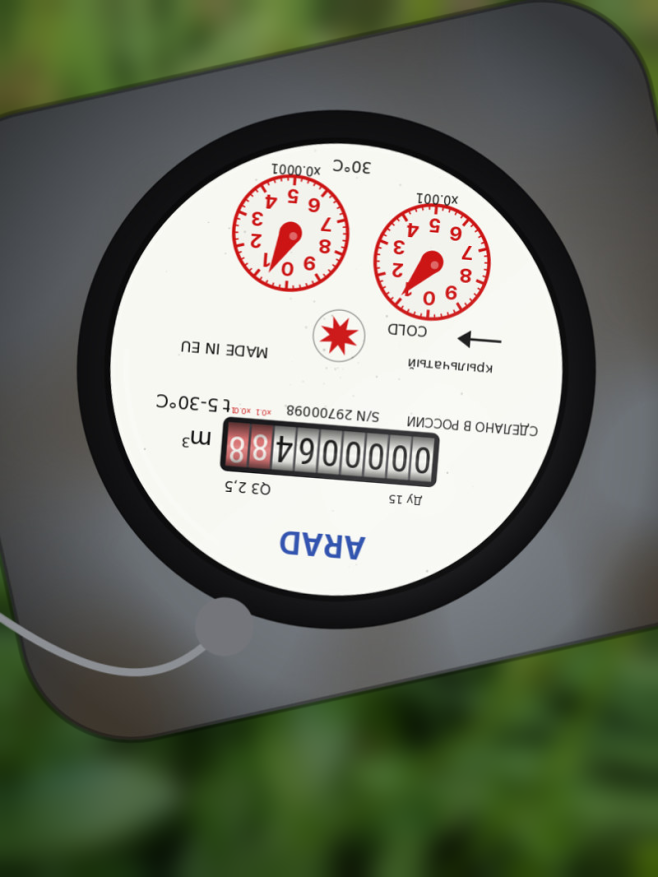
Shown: 64.8810 m³
